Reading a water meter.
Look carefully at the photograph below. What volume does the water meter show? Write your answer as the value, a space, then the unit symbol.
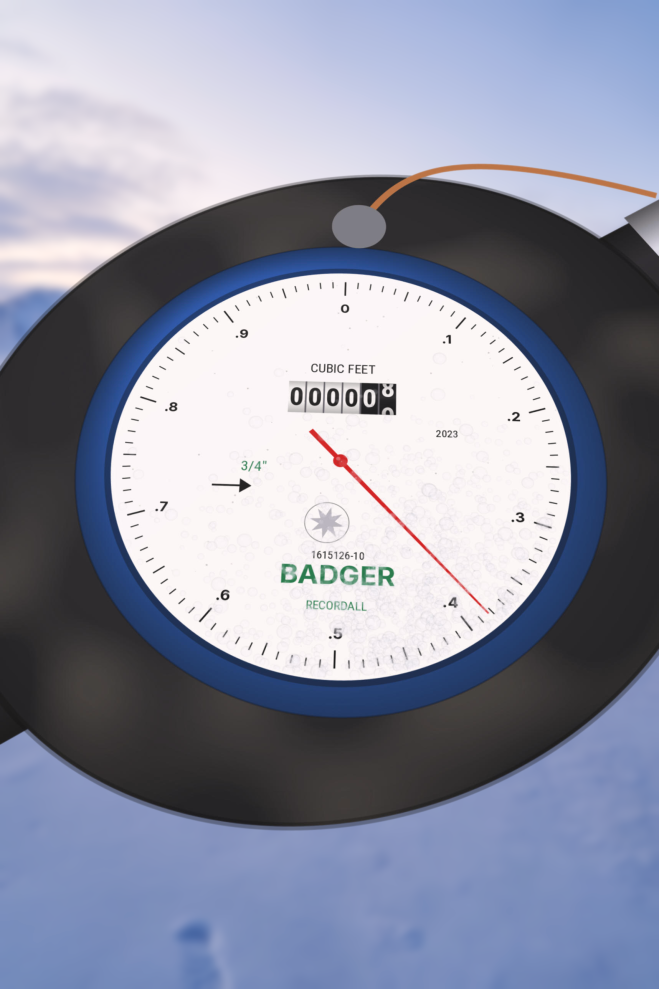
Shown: 8.38 ft³
